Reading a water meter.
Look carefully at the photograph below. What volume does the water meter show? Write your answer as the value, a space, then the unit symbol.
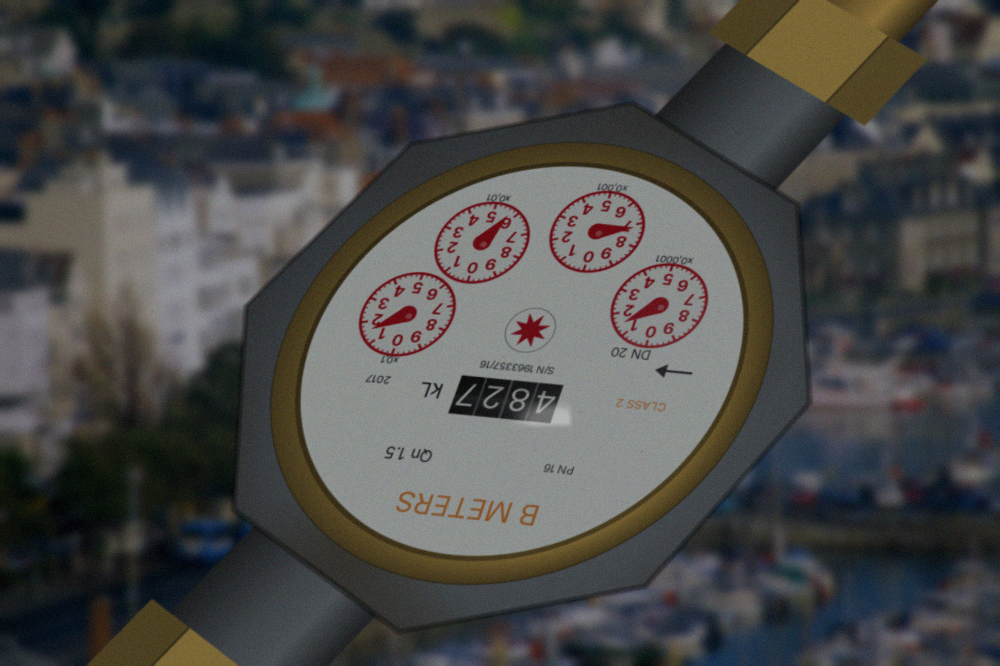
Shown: 4827.1571 kL
